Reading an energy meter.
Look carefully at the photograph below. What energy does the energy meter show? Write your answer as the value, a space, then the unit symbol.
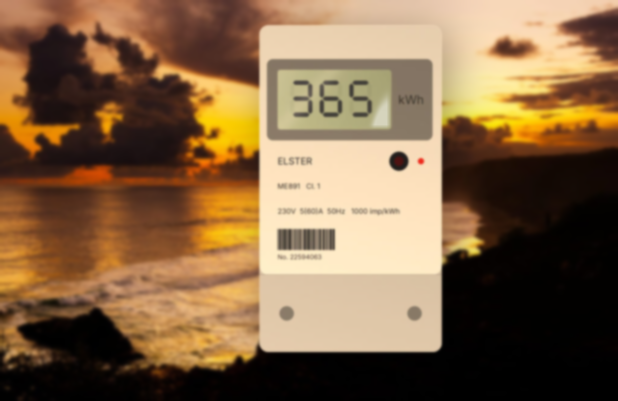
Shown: 365 kWh
